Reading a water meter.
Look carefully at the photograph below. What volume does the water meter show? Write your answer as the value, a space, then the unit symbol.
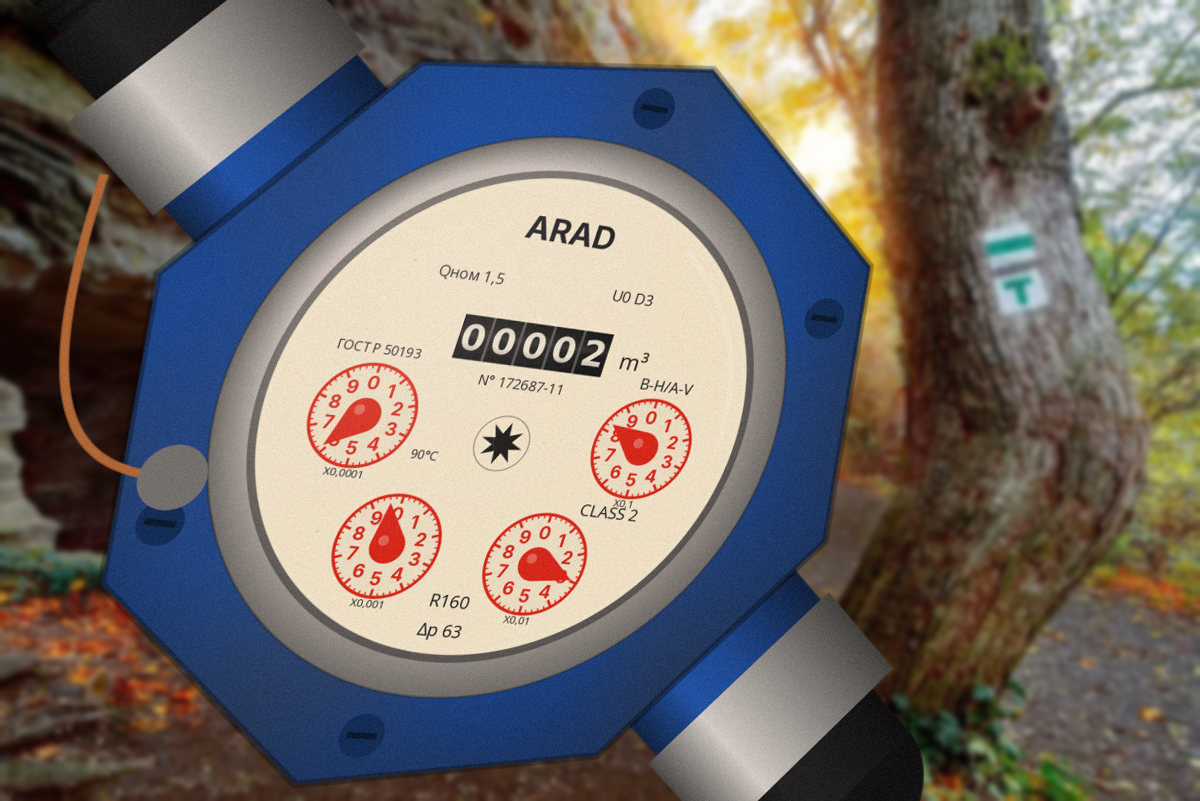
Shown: 2.8296 m³
